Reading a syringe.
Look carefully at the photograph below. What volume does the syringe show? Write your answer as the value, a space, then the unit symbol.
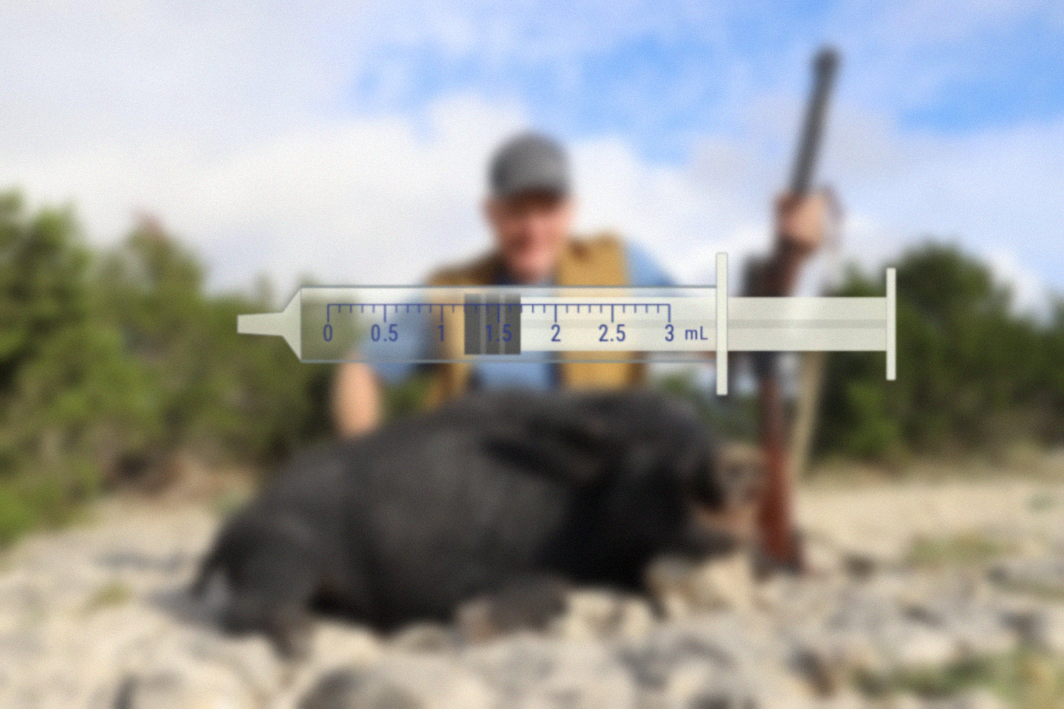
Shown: 1.2 mL
